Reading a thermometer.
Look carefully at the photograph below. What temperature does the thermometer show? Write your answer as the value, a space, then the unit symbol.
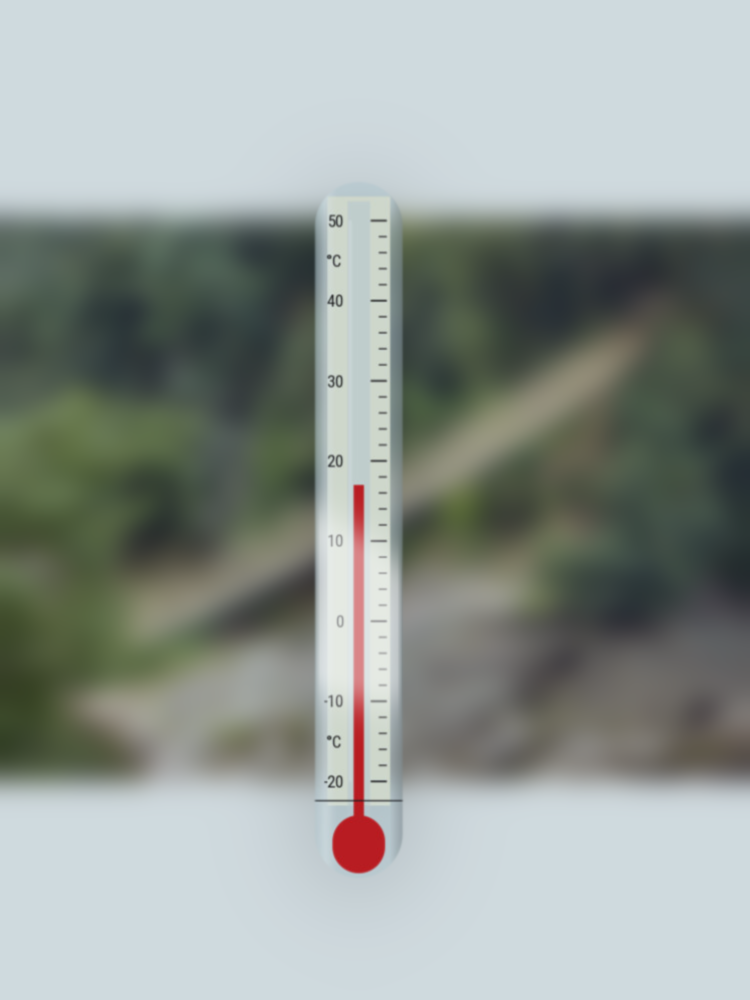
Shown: 17 °C
